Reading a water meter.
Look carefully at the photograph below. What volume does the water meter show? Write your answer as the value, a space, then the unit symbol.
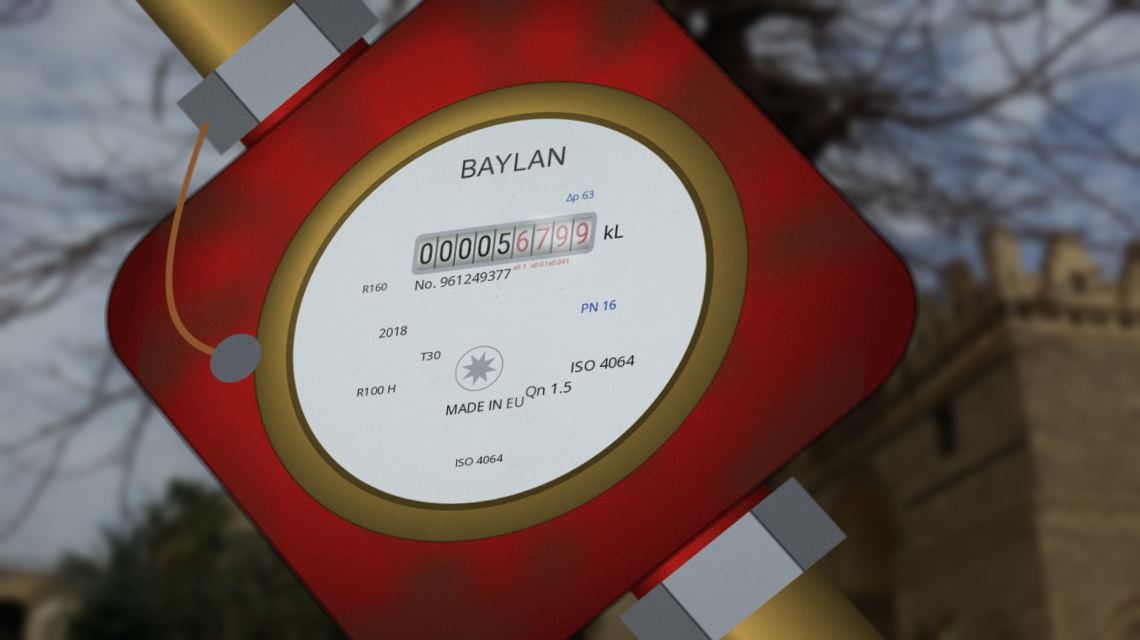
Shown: 5.6799 kL
